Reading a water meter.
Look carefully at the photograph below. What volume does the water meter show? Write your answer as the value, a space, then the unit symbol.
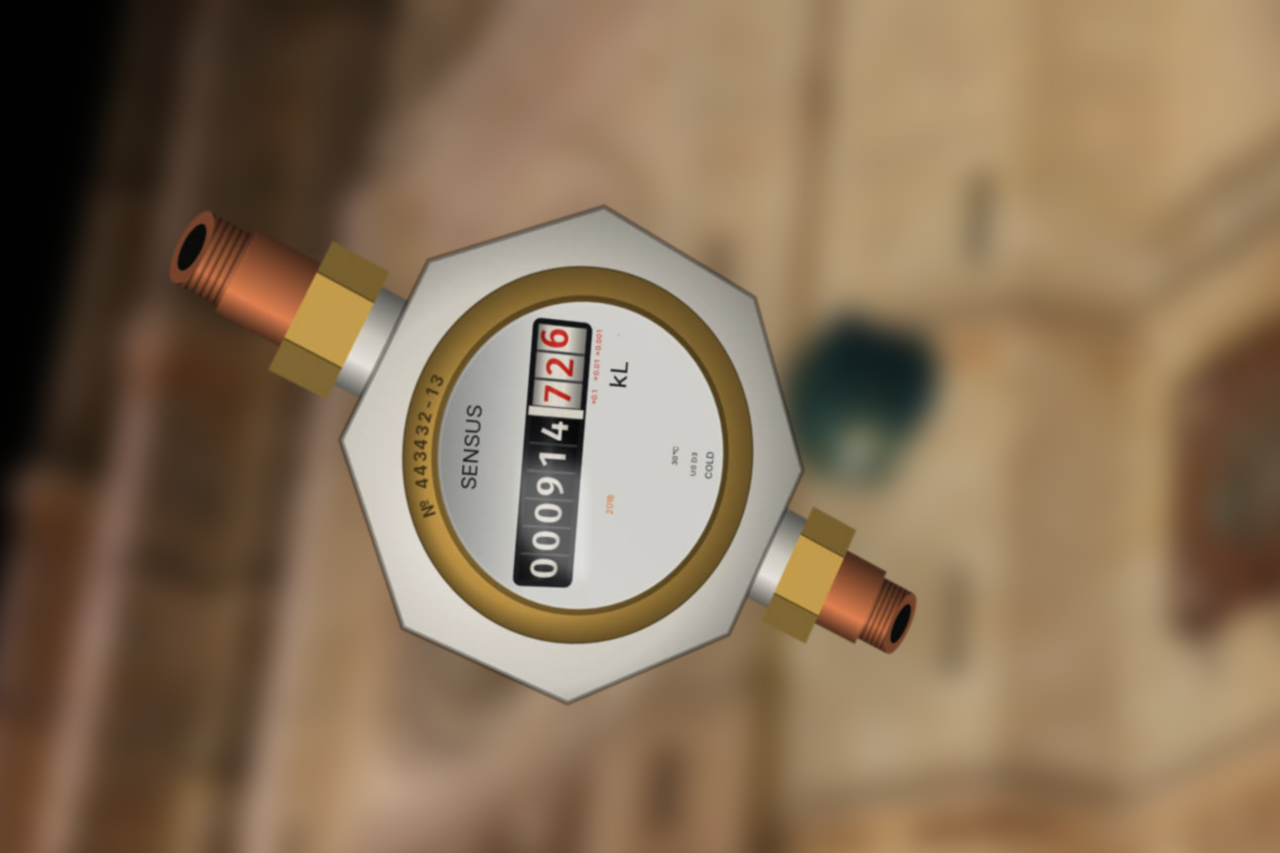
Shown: 914.726 kL
